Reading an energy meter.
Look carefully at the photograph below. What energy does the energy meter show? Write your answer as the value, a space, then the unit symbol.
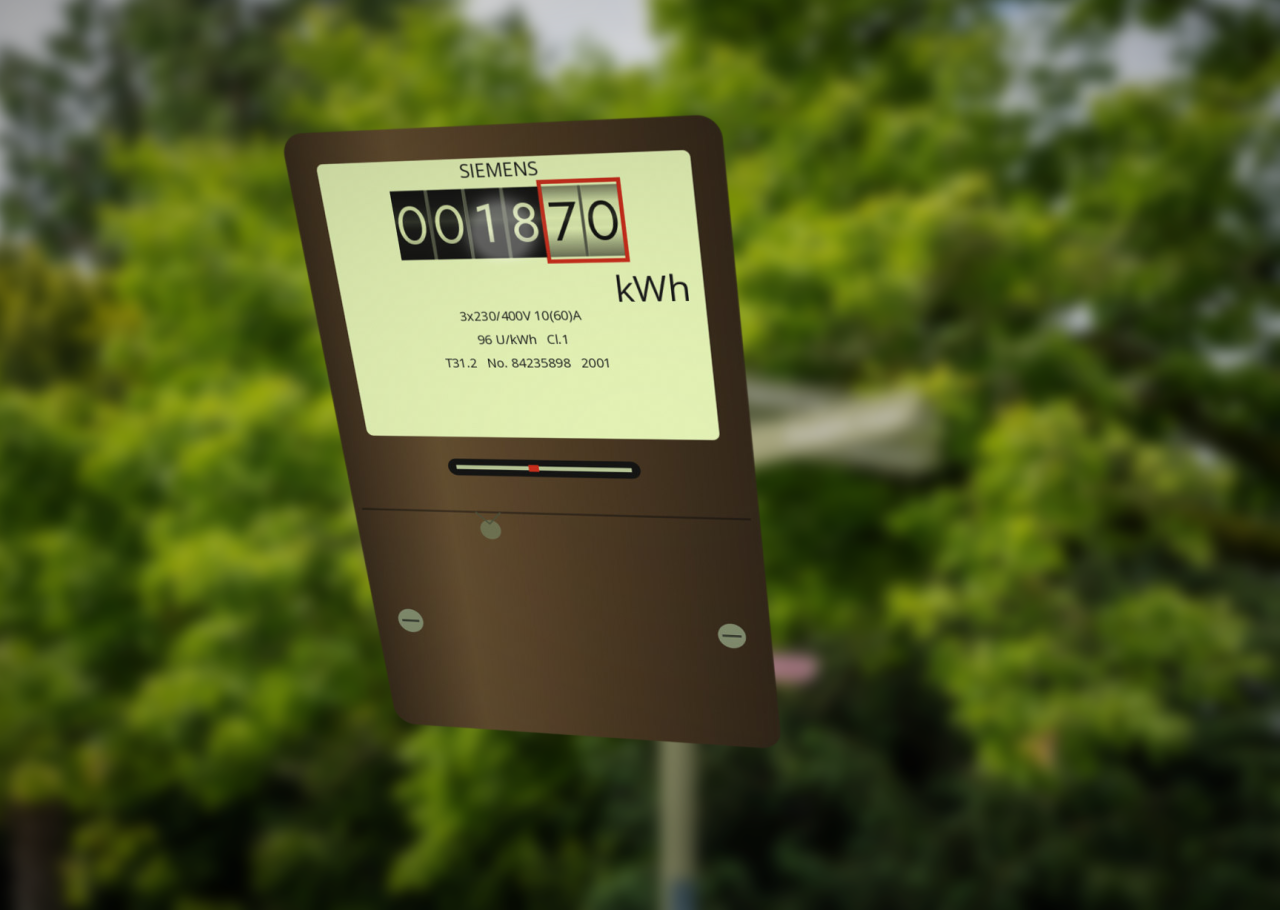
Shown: 18.70 kWh
